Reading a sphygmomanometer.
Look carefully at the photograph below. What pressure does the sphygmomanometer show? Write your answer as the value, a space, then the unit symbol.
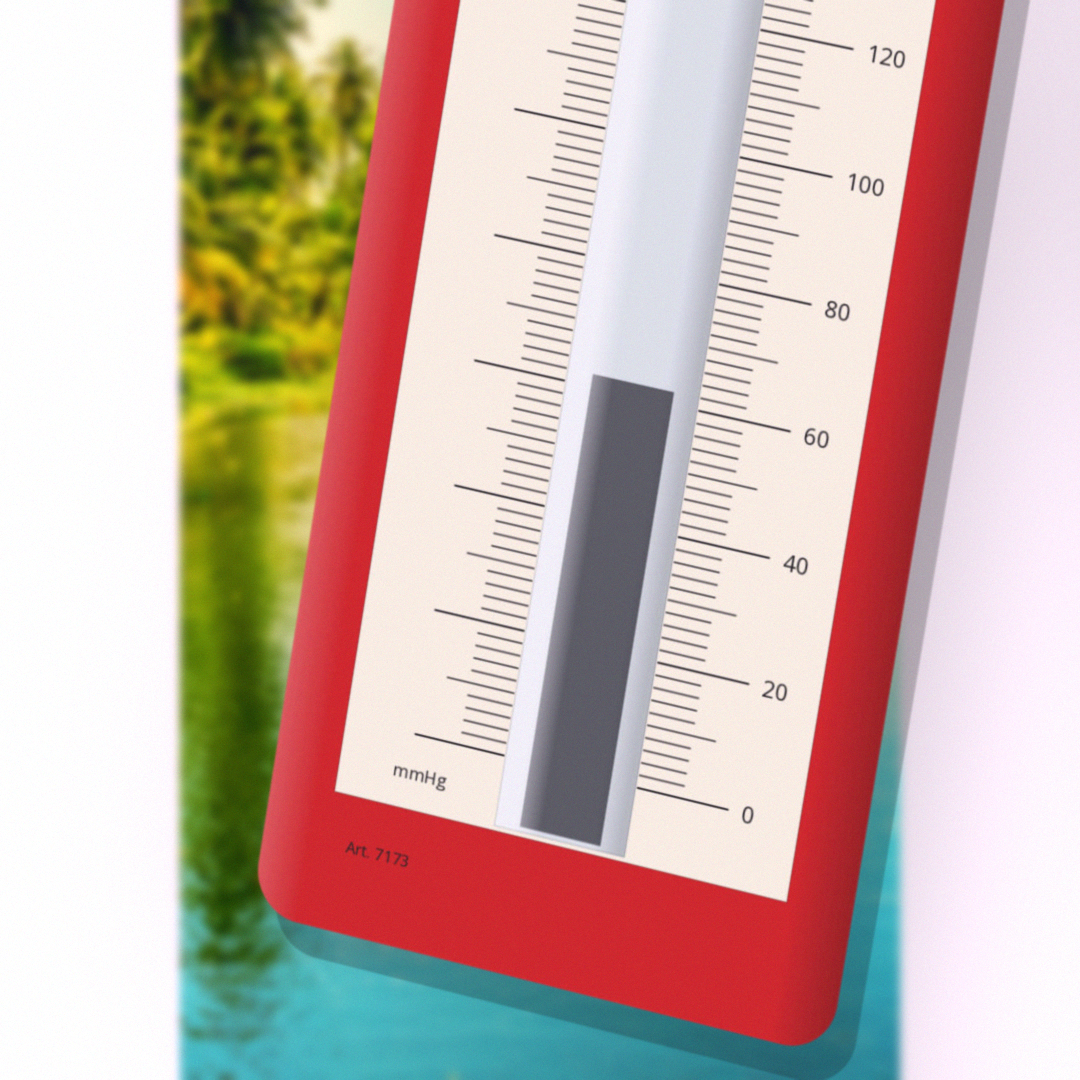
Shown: 62 mmHg
